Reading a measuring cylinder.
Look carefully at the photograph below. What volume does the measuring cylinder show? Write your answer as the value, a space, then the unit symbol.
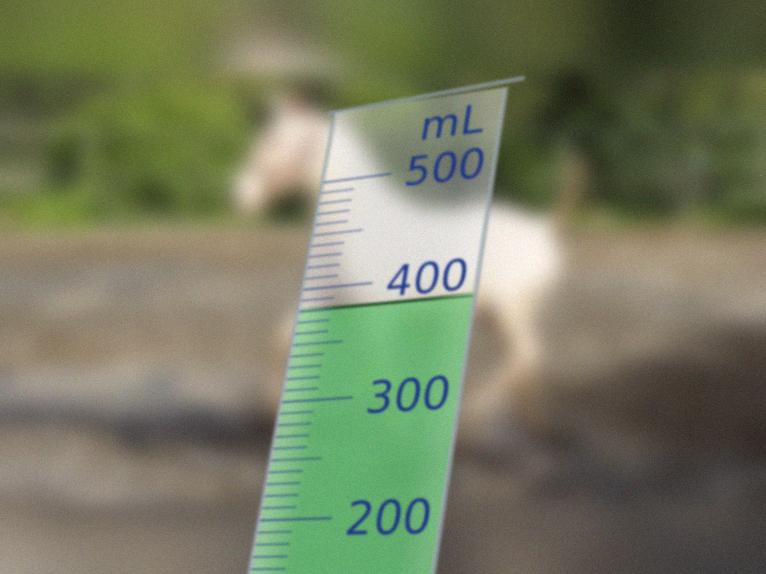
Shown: 380 mL
